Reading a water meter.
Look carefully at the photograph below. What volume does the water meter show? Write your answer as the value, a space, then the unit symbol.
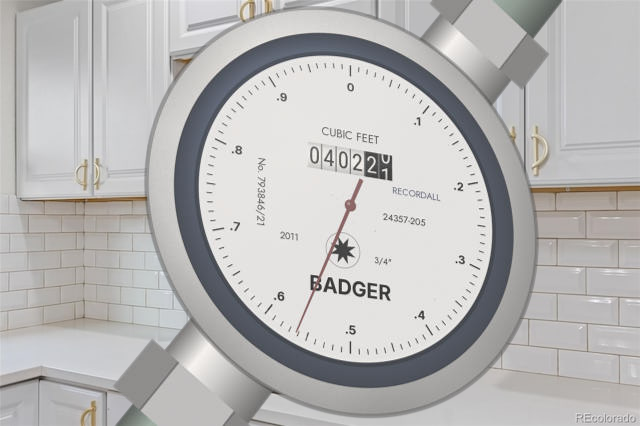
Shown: 40220.56 ft³
